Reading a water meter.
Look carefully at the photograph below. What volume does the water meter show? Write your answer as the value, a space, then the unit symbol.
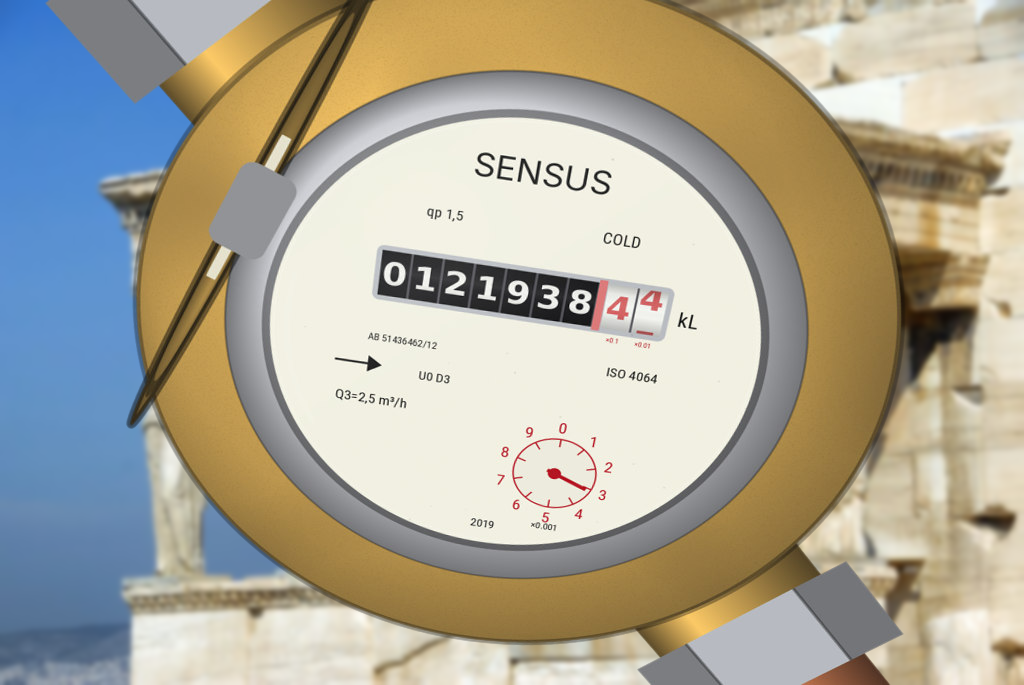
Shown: 121938.443 kL
